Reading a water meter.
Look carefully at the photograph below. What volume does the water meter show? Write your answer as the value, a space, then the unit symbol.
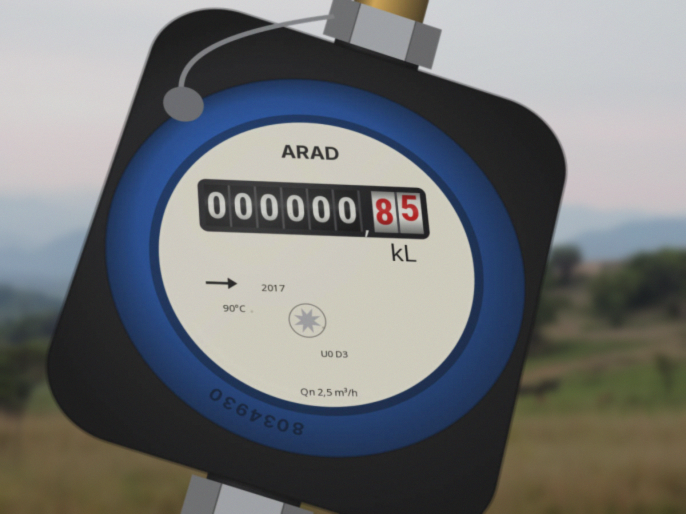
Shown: 0.85 kL
